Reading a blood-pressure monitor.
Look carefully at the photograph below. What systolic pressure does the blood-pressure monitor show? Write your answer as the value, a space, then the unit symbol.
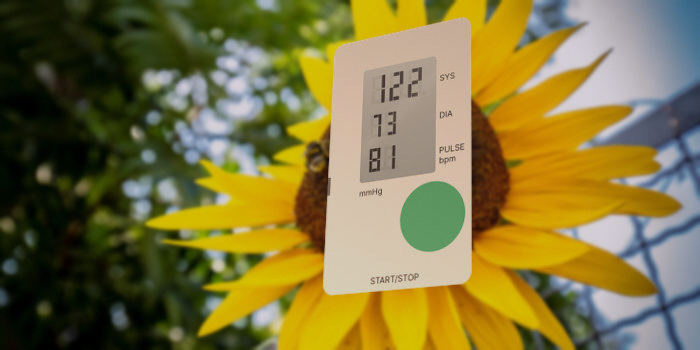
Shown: 122 mmHg
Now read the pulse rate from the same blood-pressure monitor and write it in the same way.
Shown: 81 bpm
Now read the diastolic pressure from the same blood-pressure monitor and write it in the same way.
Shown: 73 mmHg
